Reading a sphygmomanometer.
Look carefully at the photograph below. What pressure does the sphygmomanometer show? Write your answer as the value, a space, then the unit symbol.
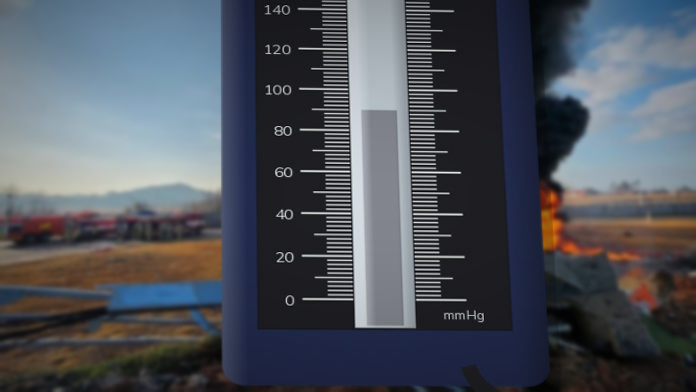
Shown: 90 mmHg
